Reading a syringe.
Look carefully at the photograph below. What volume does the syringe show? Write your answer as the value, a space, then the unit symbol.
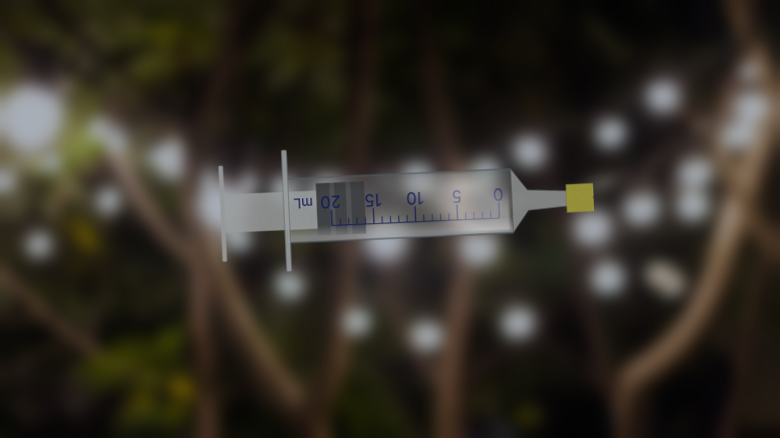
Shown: 16 mL
